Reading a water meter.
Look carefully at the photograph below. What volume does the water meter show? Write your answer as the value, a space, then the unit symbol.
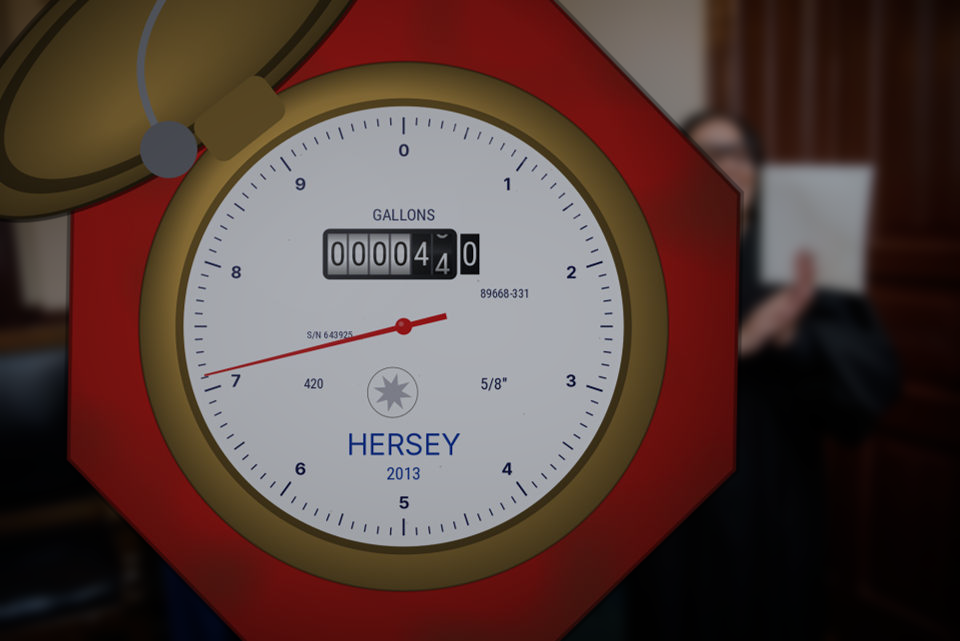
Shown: 437.1 gal
